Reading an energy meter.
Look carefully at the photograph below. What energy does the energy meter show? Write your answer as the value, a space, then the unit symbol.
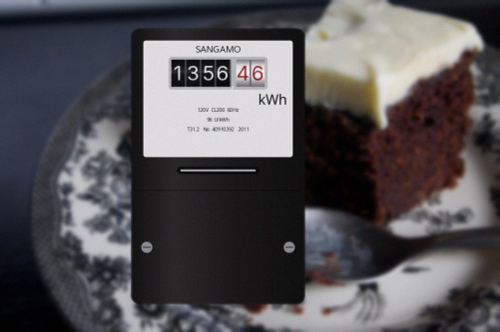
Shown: 1356.46 kWh
